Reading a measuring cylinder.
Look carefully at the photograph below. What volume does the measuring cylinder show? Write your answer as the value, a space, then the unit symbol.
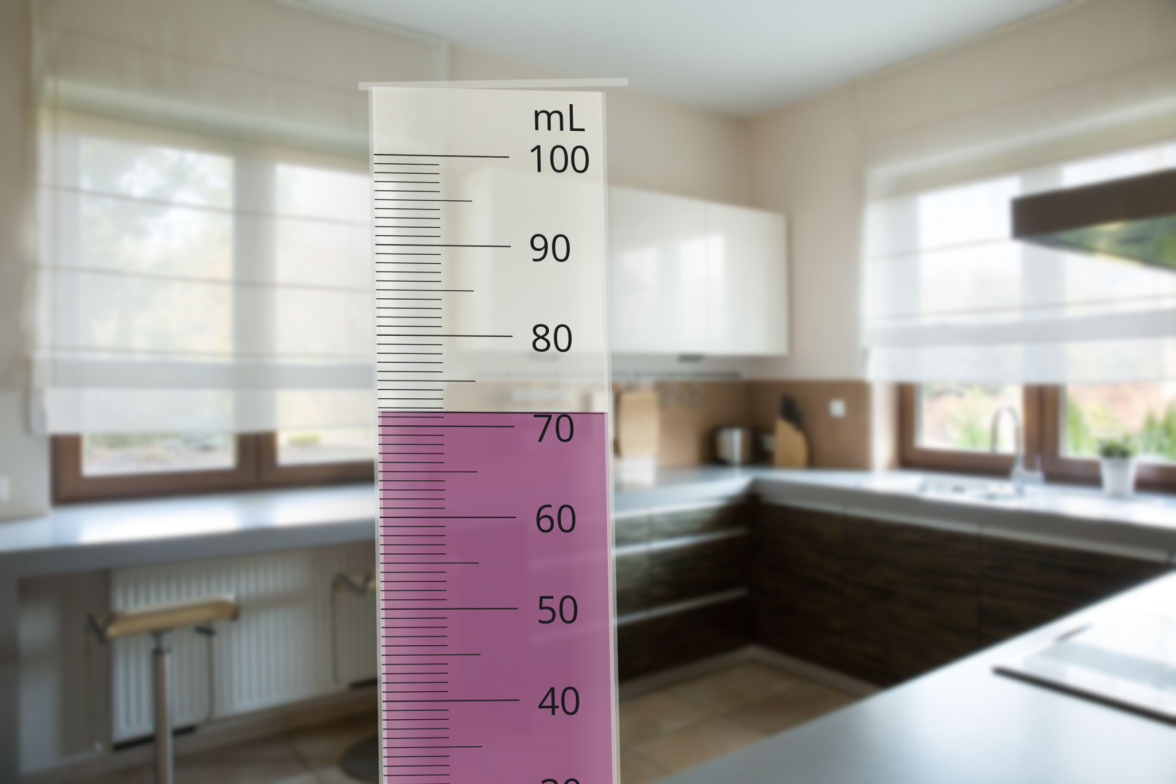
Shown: 71.5 mL
